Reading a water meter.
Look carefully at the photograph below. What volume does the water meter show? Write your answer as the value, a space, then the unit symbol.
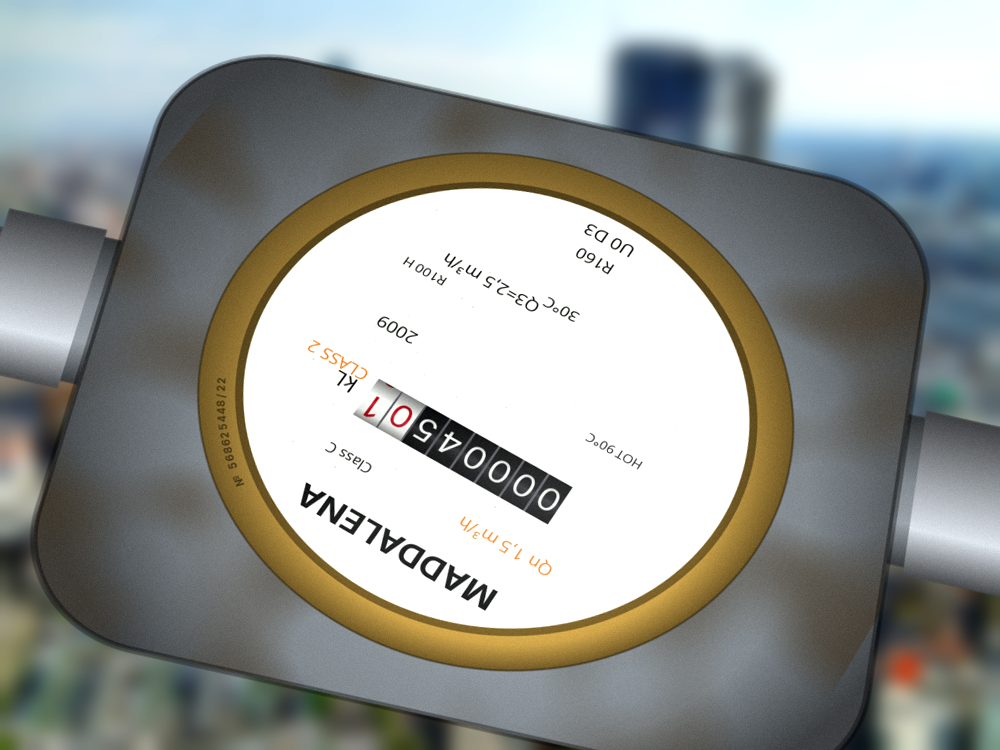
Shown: 45.01 kL
